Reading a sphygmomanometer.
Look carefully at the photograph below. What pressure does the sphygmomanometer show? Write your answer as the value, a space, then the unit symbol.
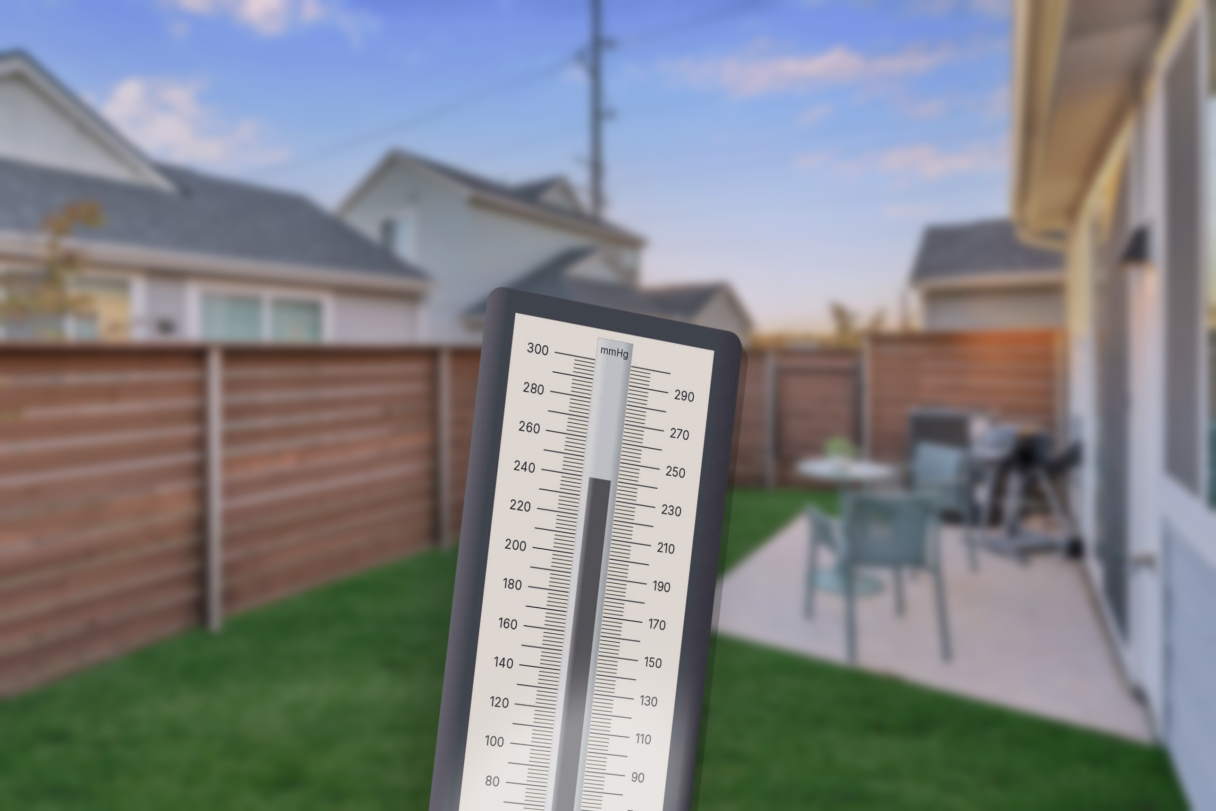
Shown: 240 mmHg
